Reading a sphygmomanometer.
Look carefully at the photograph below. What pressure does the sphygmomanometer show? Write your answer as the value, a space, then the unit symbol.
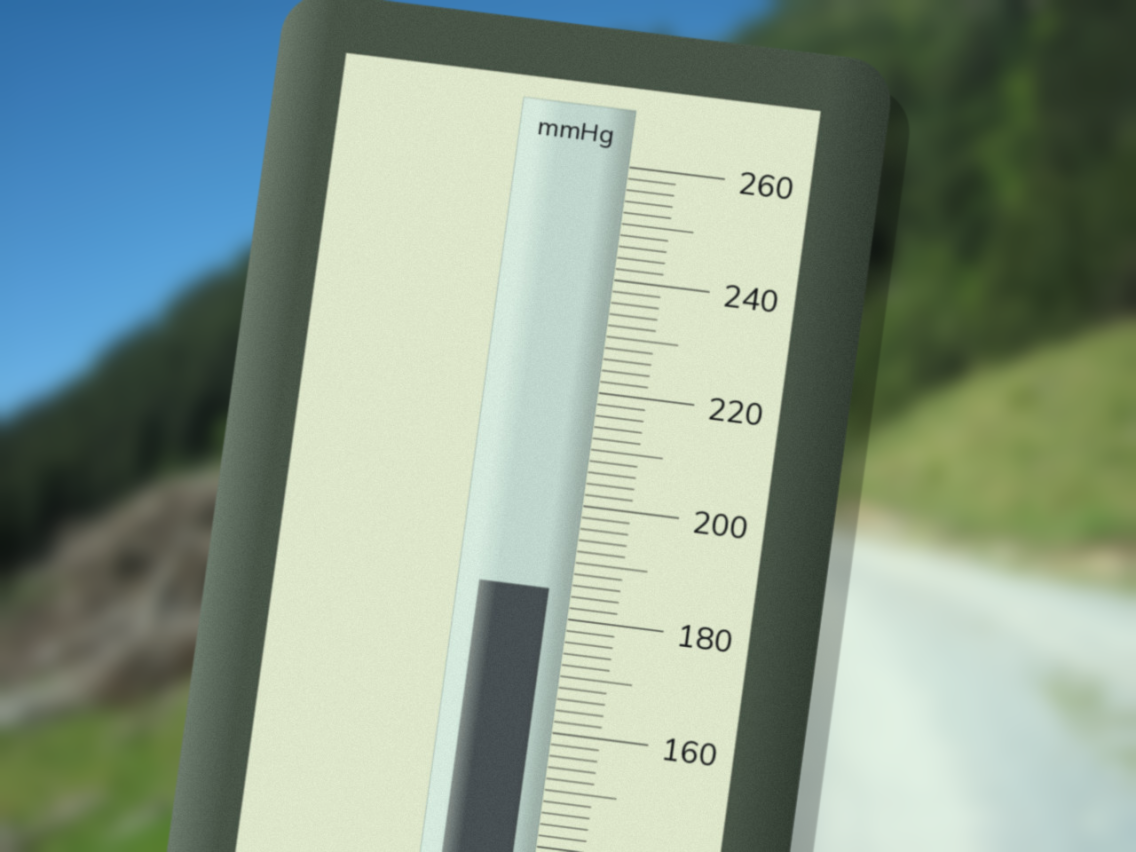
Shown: 185 mmHg
